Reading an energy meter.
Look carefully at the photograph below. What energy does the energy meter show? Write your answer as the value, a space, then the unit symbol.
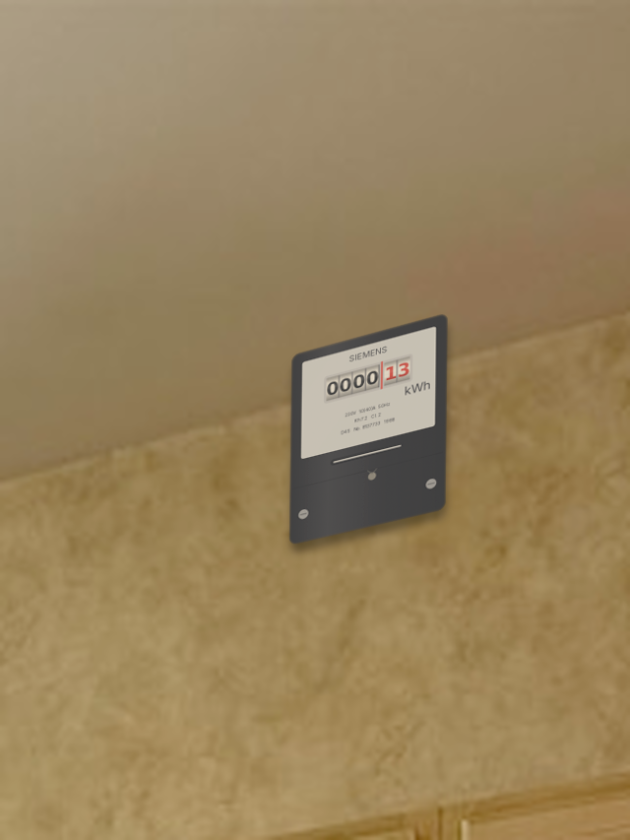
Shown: 0.13 kWh
